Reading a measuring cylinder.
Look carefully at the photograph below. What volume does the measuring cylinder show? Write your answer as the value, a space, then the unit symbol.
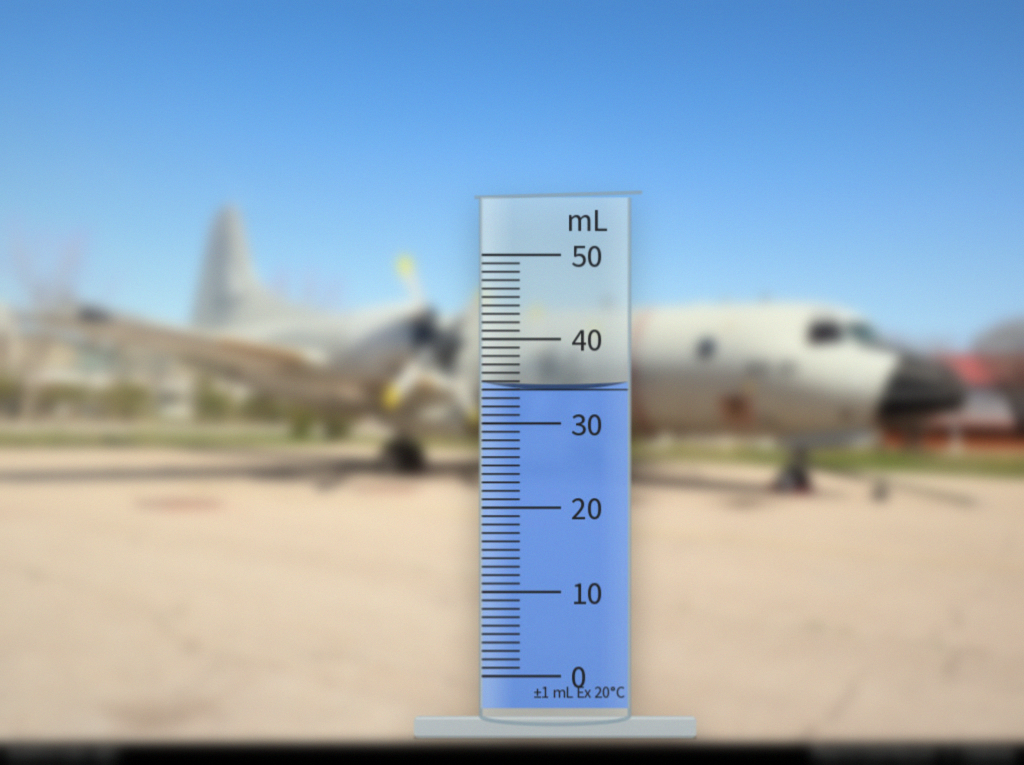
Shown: 34 mL
